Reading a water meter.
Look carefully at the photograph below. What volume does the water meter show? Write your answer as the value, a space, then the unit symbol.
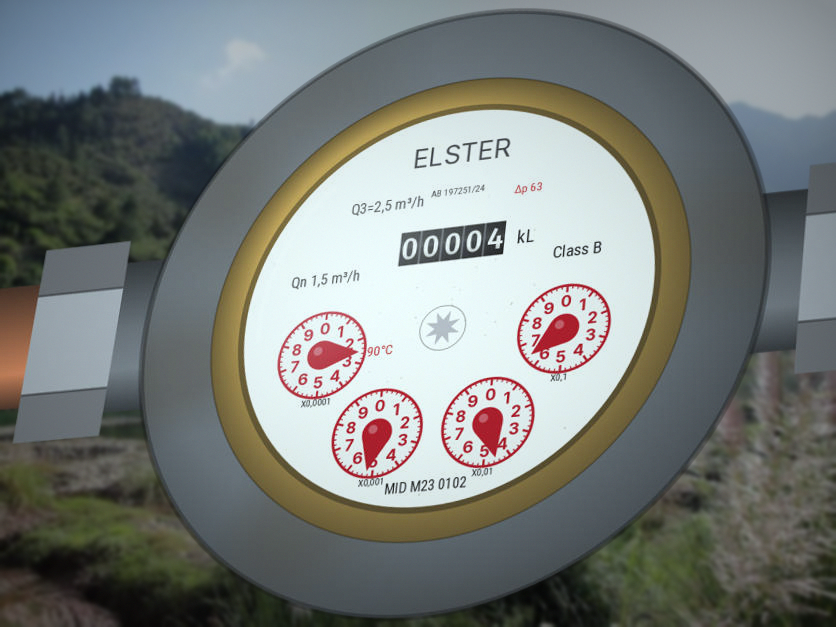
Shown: 4.6452 kL
